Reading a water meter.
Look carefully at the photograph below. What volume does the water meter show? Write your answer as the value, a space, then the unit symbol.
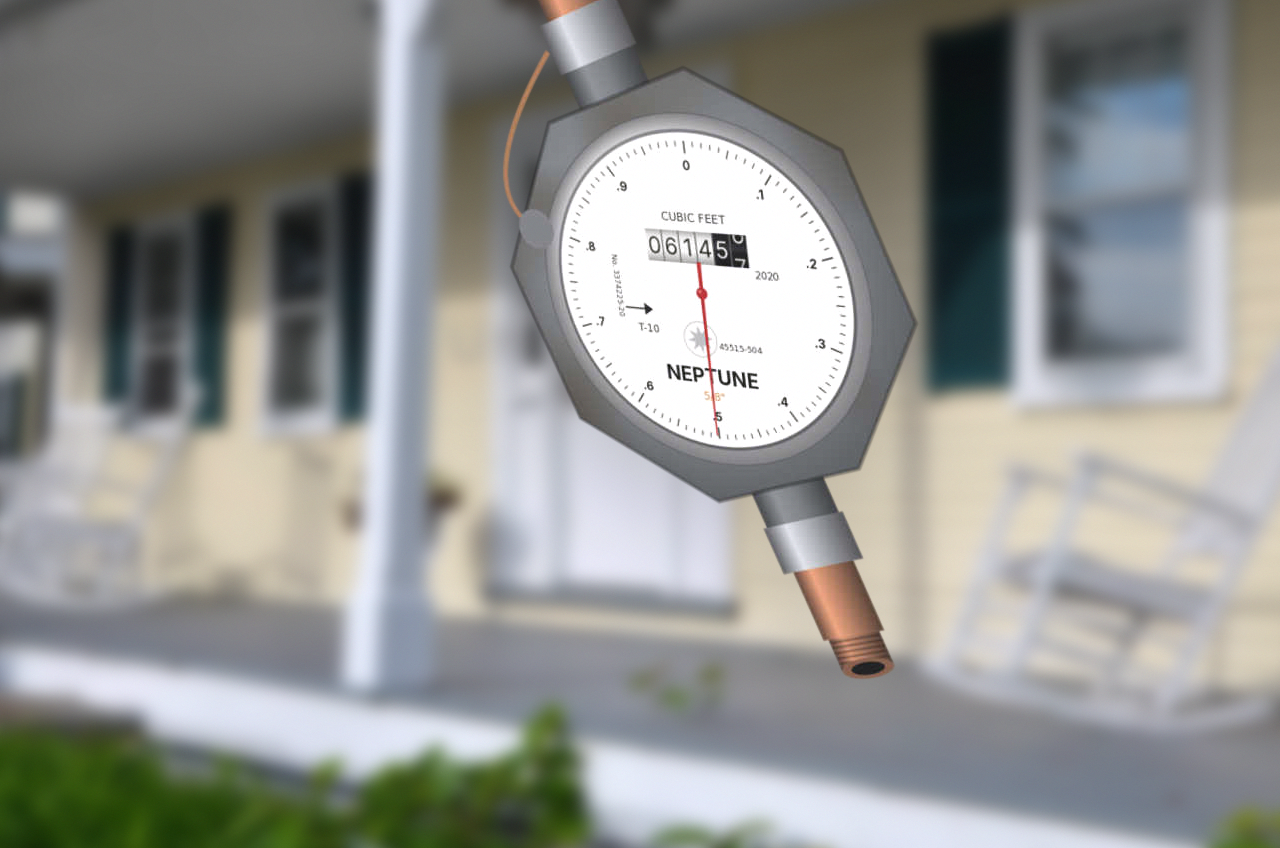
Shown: 61456.50 ft³
